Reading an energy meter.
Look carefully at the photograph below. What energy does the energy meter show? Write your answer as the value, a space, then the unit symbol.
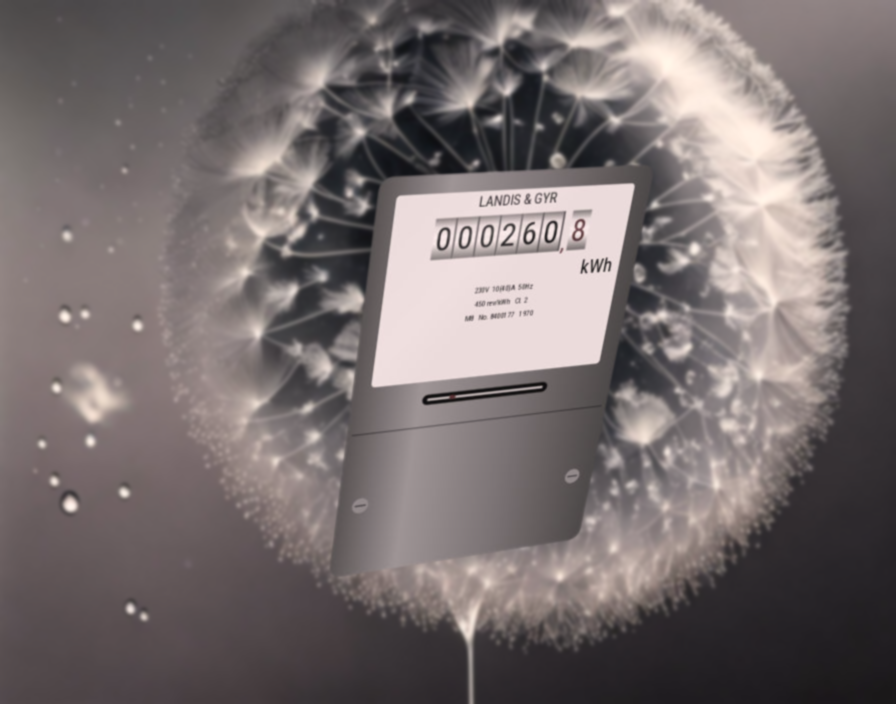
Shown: 260.8 kWh
